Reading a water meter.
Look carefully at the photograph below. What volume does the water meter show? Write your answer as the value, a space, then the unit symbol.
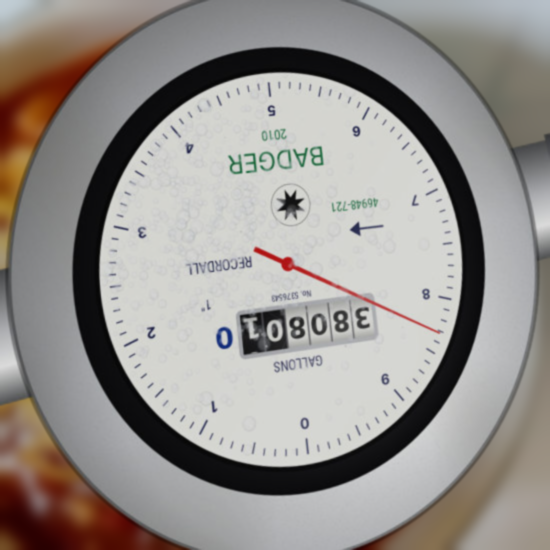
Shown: 3808008.3 gal
